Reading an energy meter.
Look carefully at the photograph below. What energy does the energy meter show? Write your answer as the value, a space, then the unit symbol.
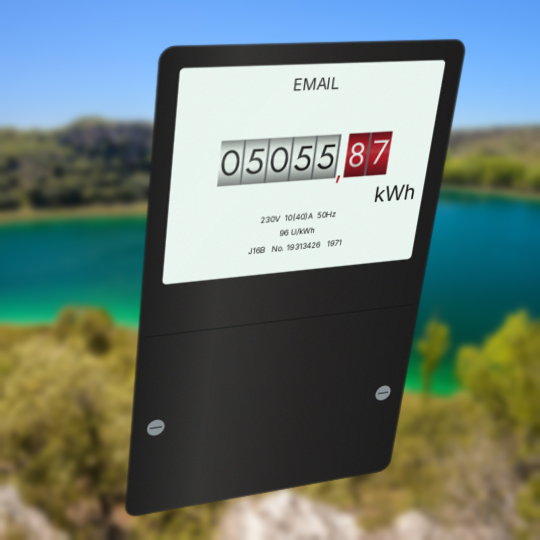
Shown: 5055.87 kWh
